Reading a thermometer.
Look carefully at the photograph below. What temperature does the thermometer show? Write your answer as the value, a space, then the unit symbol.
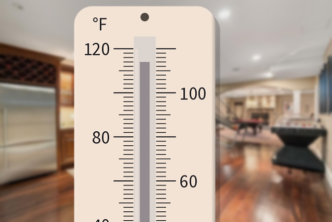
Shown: 114 °F
